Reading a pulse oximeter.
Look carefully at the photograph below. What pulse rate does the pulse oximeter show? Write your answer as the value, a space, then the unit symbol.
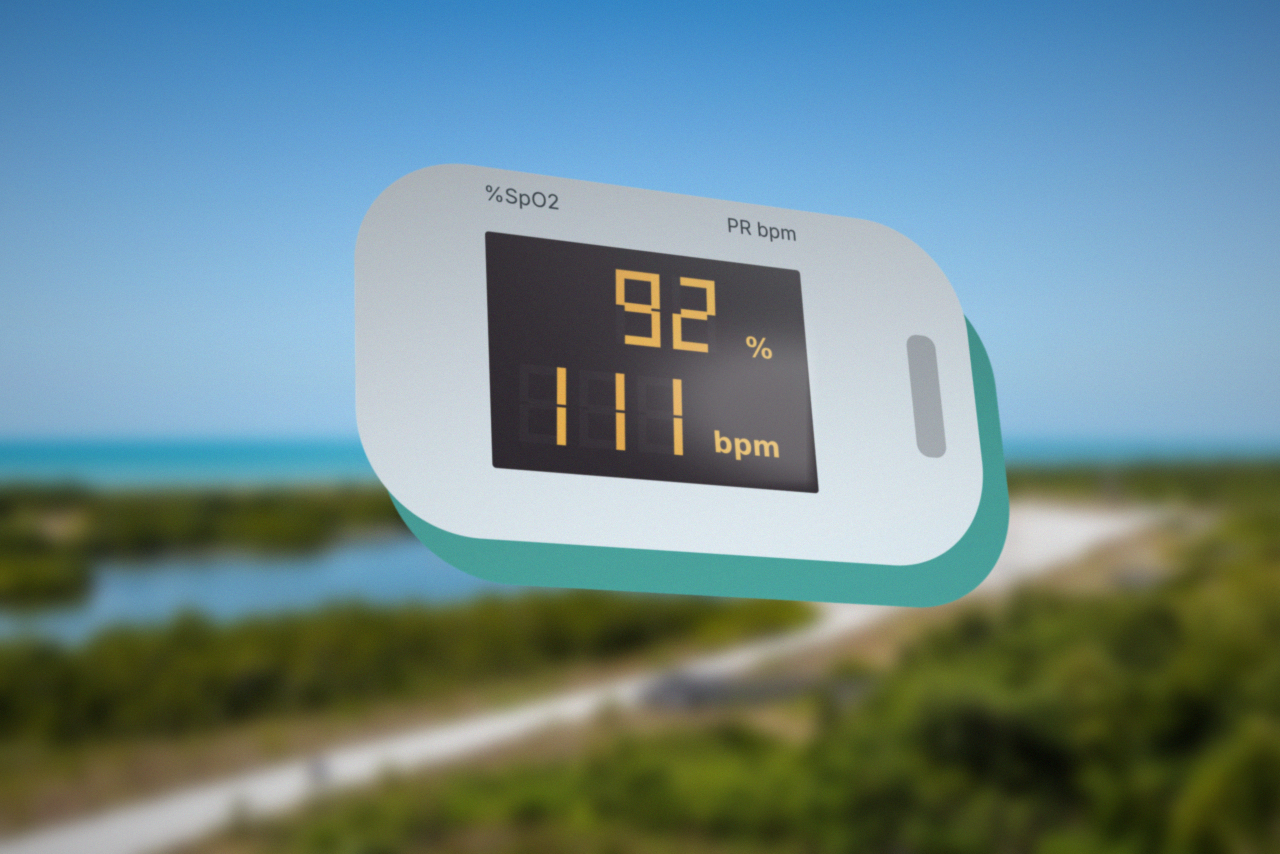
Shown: 111 bpm
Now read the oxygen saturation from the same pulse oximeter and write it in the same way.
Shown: 92 %
